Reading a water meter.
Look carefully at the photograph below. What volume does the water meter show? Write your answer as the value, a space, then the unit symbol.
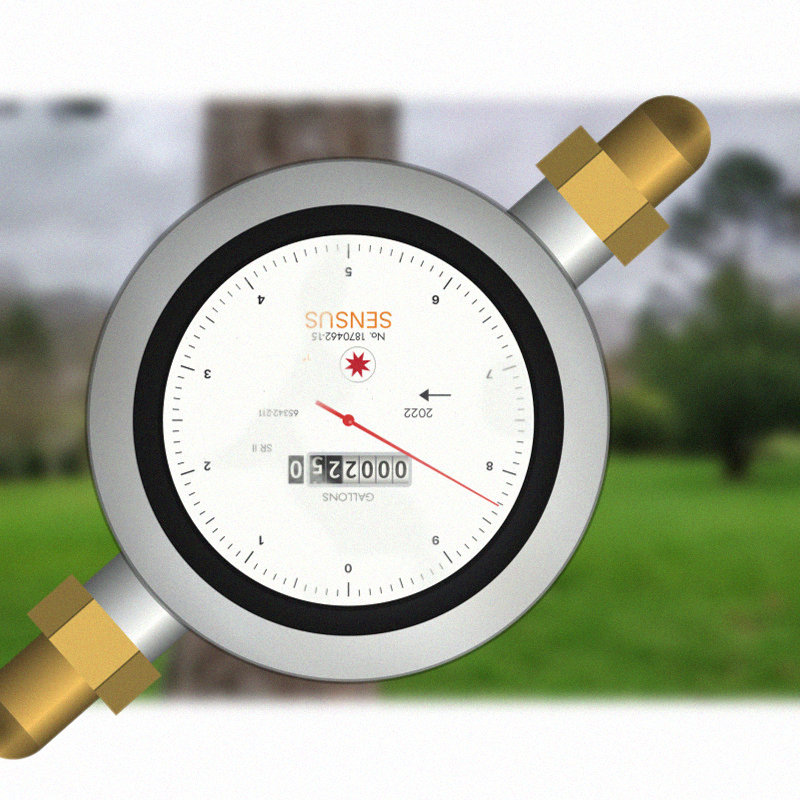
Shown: 2248.3 gal
